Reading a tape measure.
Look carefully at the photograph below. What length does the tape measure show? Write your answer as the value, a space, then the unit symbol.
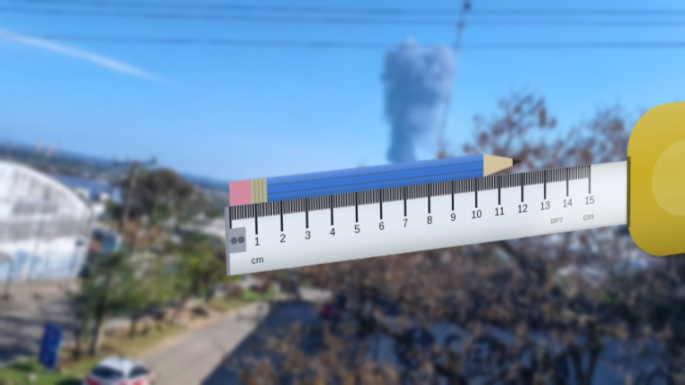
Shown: 12 cm
